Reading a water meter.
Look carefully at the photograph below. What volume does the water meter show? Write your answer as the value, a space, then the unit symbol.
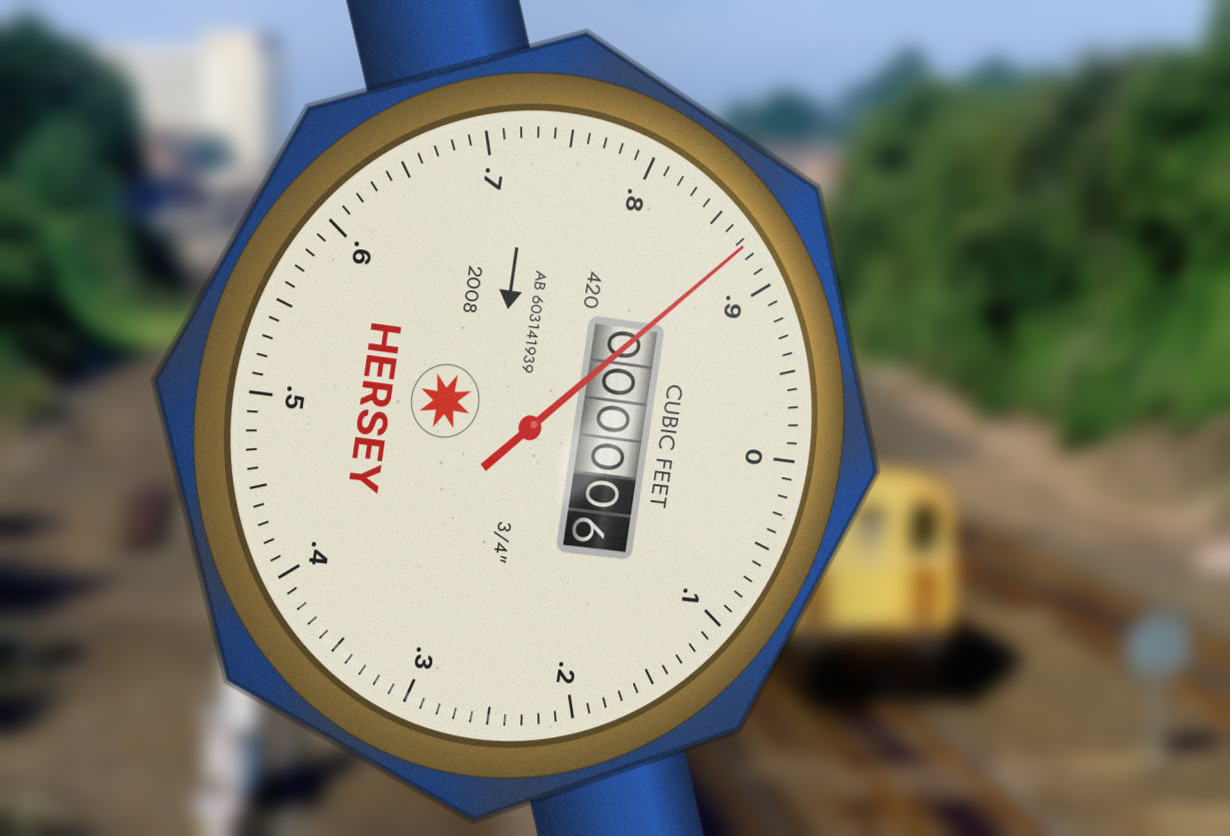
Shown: 5.87 ft³
